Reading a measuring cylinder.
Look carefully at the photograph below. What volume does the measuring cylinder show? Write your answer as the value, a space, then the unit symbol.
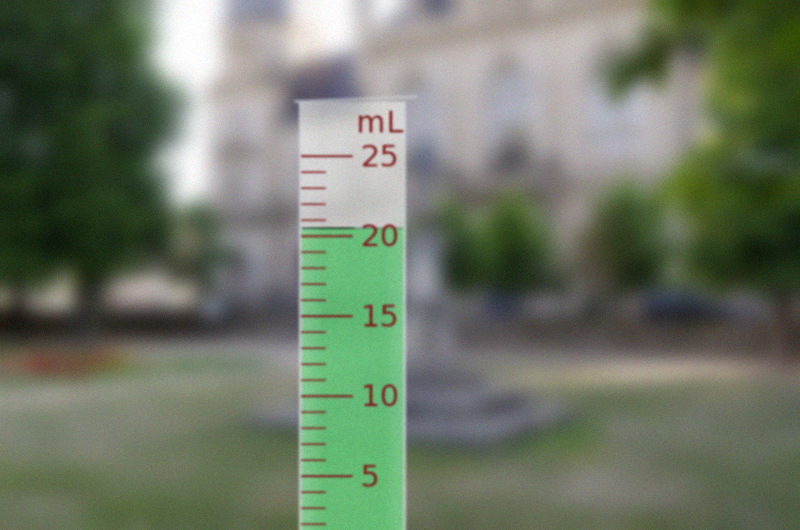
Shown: 20.5 mL
